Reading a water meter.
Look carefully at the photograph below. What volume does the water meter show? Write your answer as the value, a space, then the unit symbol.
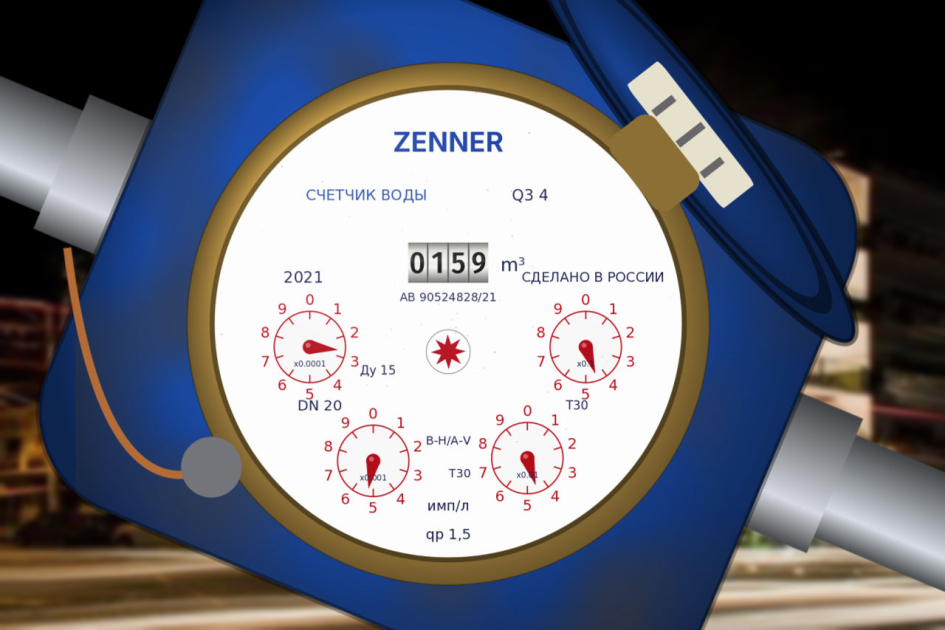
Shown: 159.4452 m³
